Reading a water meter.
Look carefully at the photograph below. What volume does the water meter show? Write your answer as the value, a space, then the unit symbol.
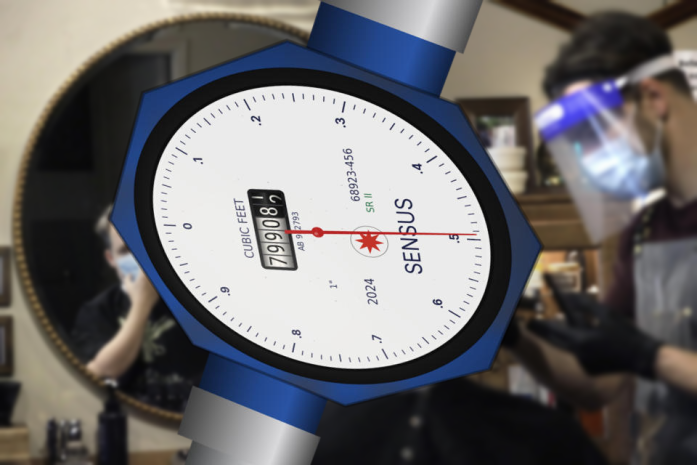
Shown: 799081.49 ft³
